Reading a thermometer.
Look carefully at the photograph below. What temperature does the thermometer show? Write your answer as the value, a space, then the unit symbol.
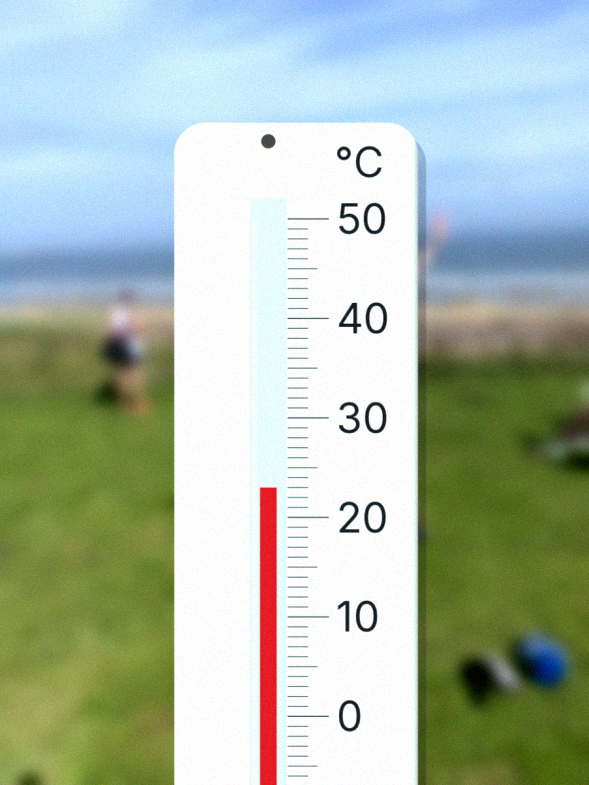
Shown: 23 °C
